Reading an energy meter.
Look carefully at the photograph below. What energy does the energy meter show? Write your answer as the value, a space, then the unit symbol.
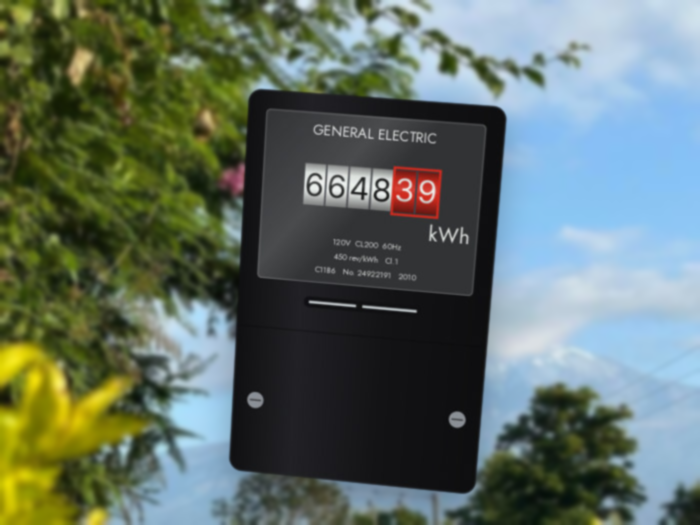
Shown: 6648.39 kWh
